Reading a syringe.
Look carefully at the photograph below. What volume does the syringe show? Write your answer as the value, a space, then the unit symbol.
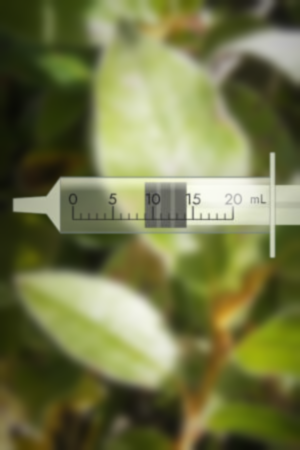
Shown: 9 mL
